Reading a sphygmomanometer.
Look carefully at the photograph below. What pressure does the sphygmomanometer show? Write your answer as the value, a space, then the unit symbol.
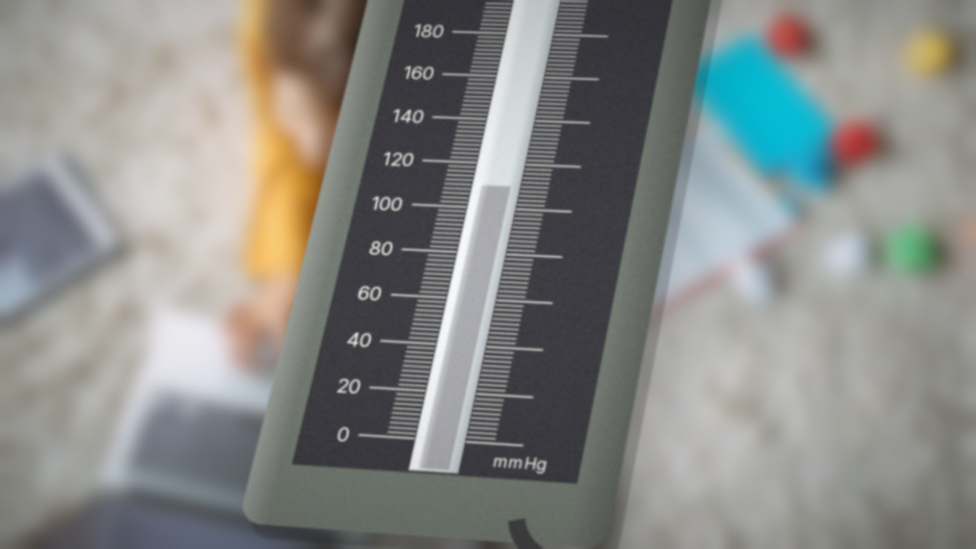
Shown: 110 mmHg
